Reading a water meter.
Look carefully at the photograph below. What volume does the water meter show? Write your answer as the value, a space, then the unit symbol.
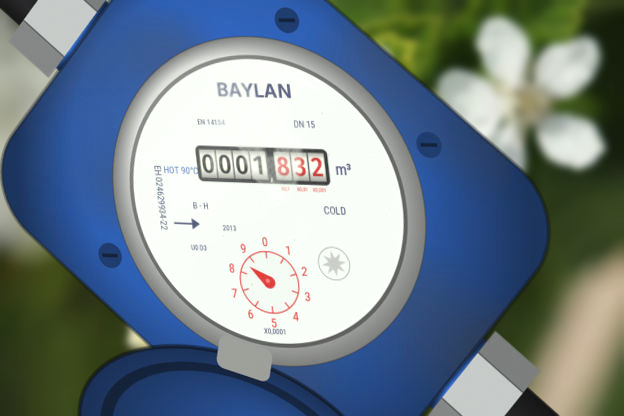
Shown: 1.8328 m³
